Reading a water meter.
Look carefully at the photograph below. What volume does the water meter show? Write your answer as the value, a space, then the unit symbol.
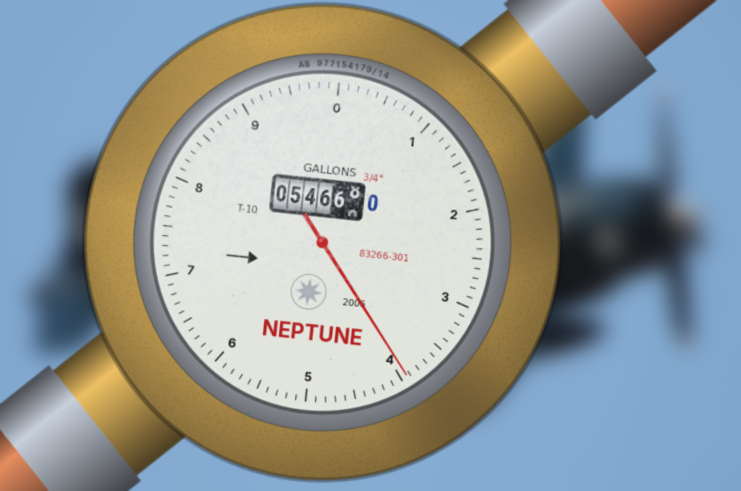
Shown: 546683.9 gal
